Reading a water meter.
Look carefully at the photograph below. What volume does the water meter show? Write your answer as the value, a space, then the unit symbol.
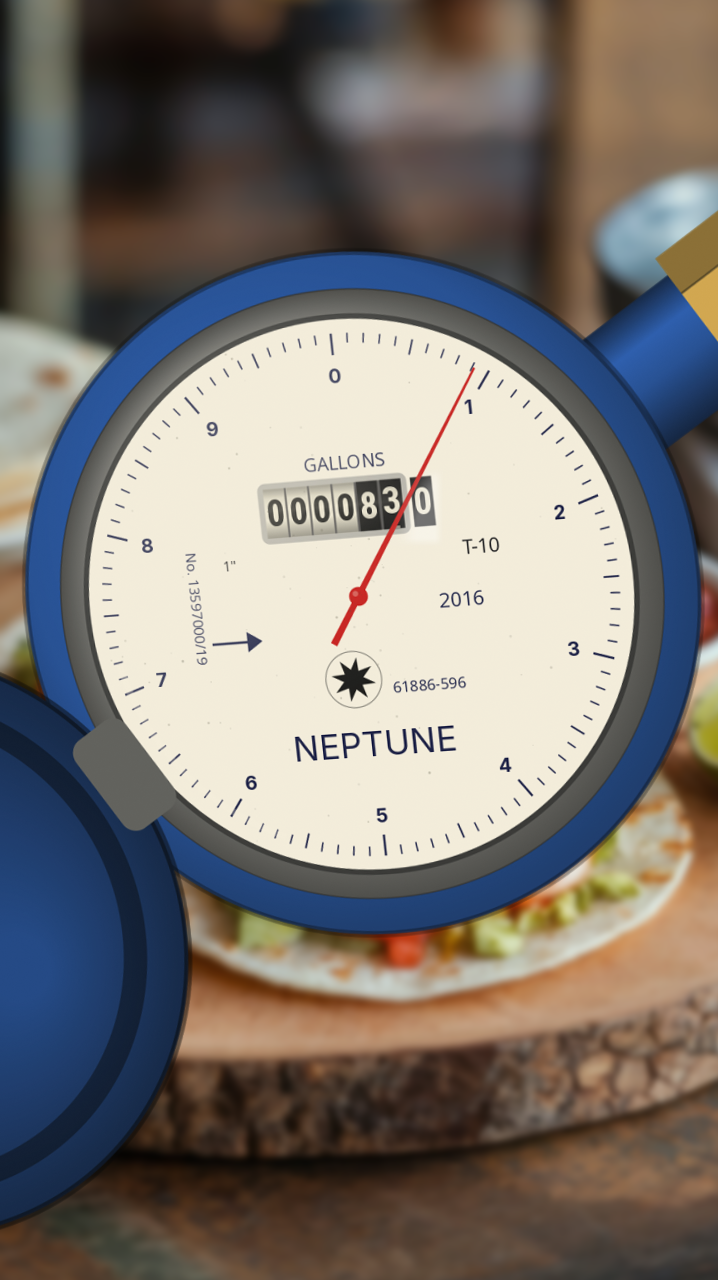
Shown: 830.9 gal
